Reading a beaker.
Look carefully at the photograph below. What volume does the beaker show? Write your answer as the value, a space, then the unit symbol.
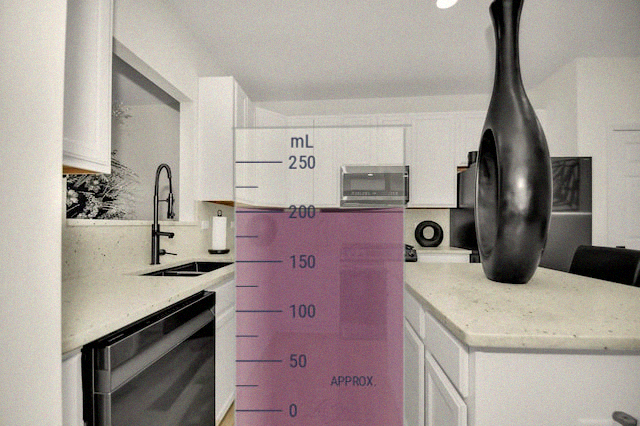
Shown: 200 mL
